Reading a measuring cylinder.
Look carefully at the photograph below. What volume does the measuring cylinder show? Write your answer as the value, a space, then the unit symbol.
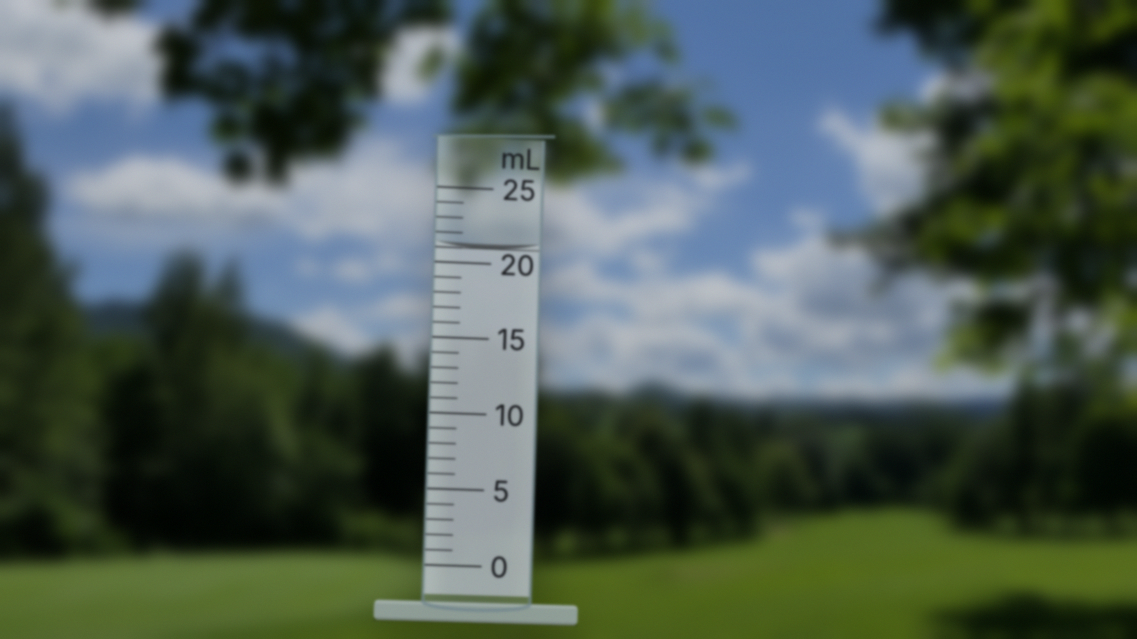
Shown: 21 mL
